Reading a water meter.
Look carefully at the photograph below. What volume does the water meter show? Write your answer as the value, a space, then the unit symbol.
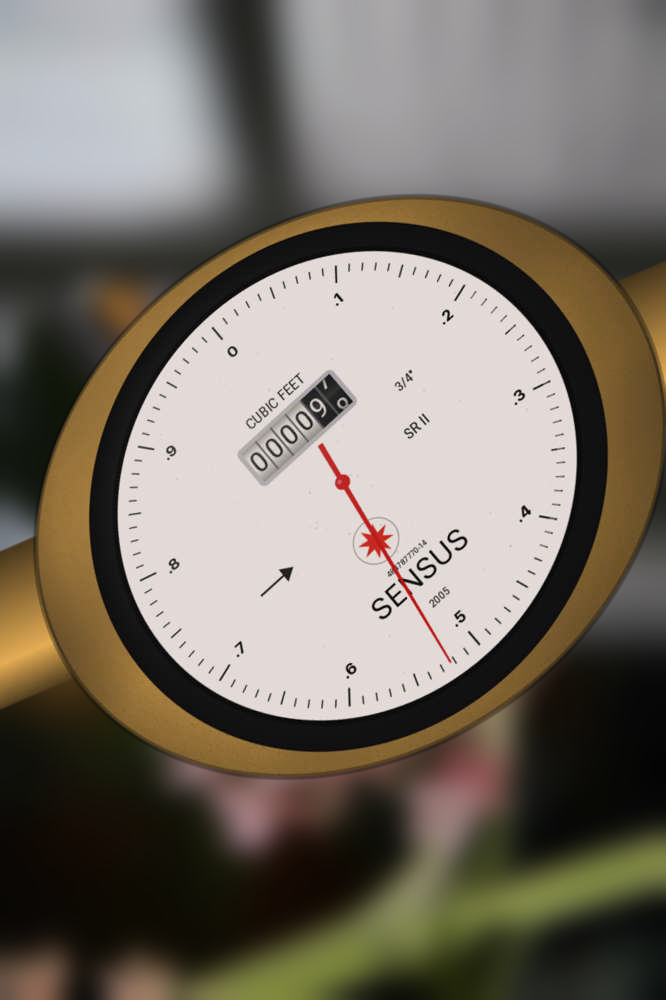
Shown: 97.52 ft³
